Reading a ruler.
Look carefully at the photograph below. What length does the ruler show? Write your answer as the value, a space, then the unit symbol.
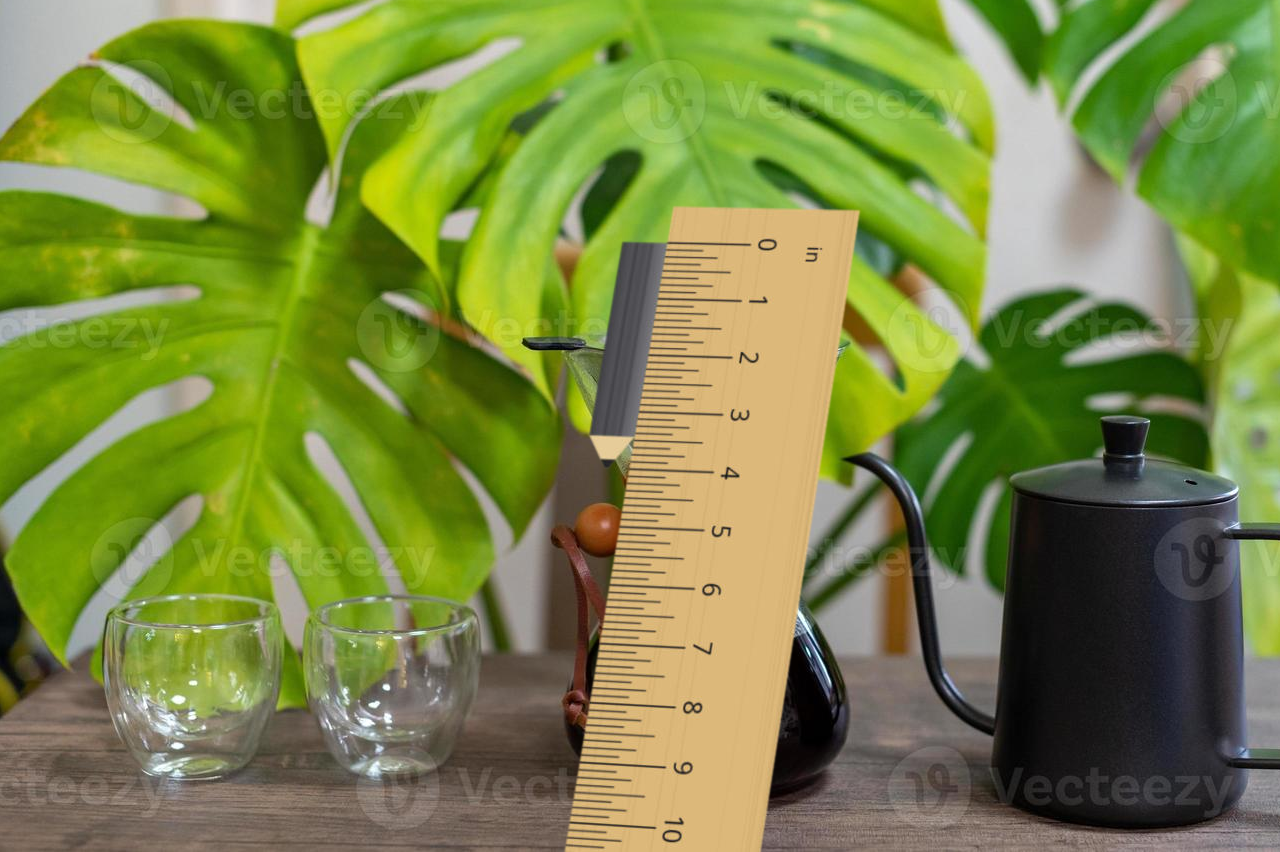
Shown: 4 in
